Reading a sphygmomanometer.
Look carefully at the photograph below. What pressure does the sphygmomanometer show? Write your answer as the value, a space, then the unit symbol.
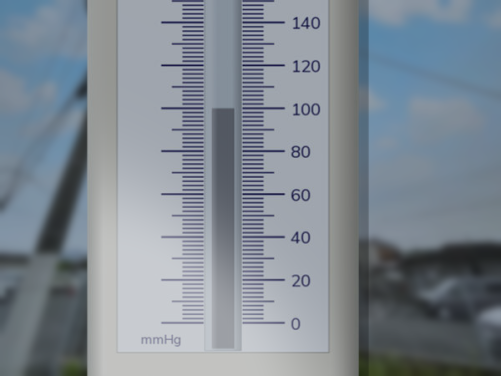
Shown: 100 mmHg
